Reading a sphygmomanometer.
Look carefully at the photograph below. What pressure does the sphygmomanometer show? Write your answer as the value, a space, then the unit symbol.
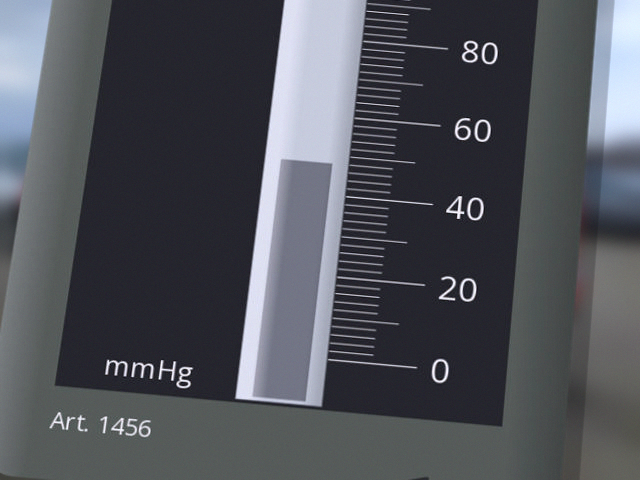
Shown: 48 mmHg
